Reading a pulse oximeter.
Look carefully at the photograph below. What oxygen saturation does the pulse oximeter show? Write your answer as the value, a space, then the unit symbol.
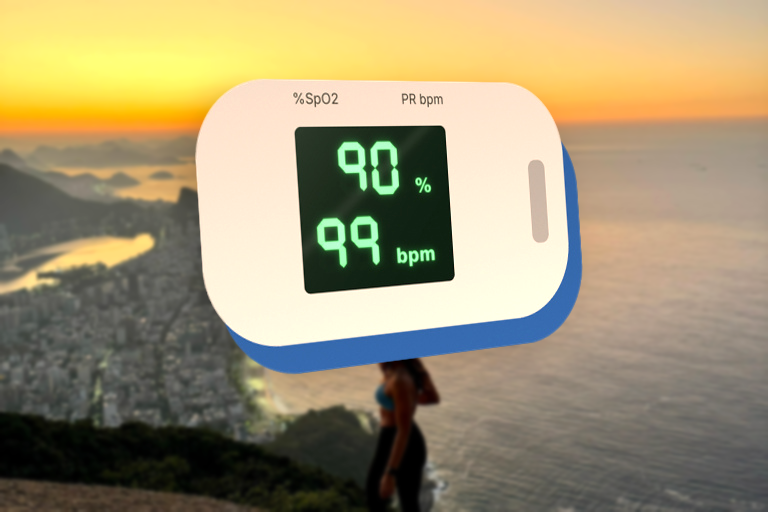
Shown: 90 %
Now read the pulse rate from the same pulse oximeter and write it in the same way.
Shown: 99 bpm
